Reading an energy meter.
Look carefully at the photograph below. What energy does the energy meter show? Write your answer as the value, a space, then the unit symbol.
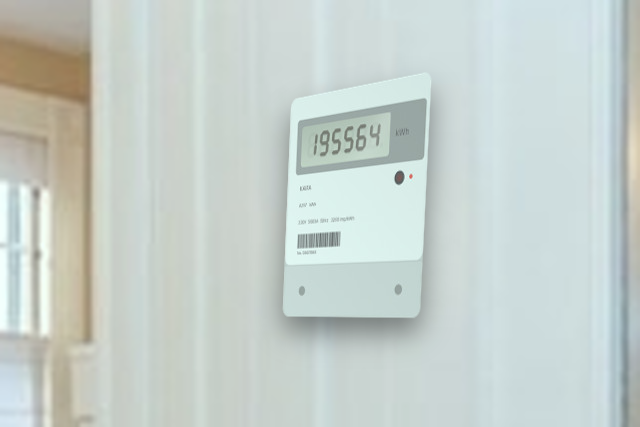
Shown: 195564 kWh
